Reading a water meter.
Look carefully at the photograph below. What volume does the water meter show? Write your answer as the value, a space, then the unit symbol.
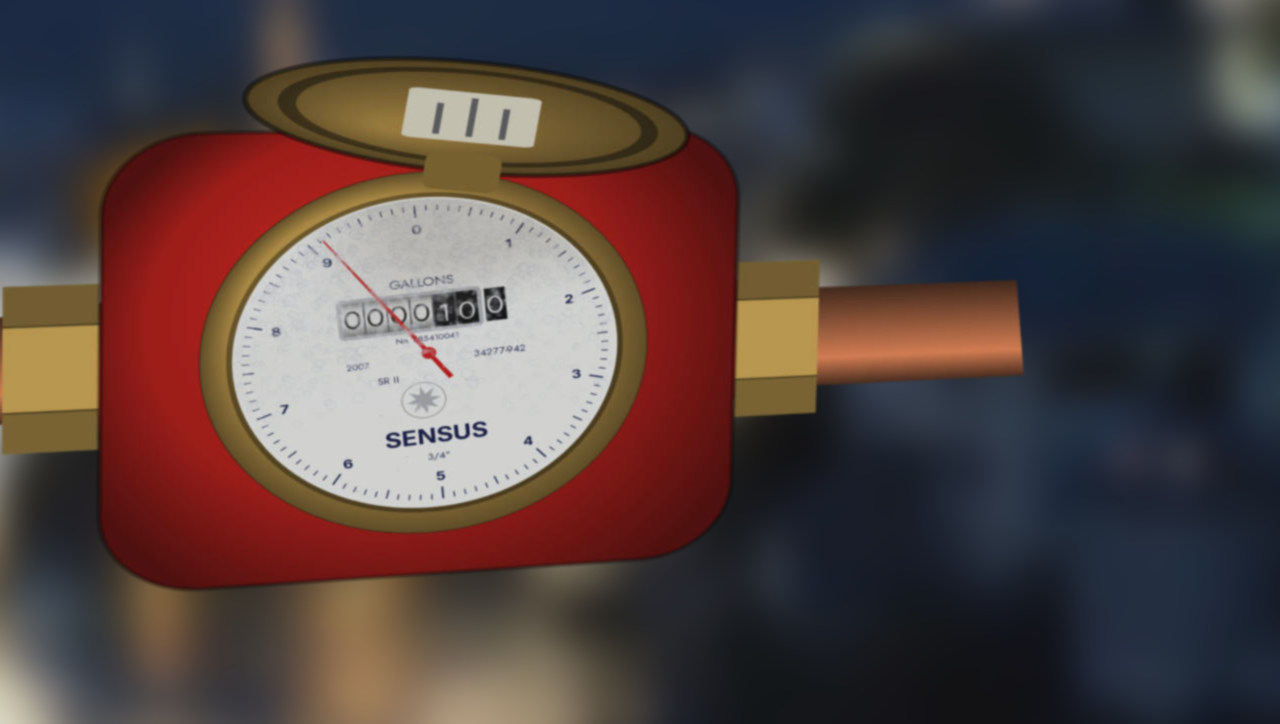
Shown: 99.1 gal
